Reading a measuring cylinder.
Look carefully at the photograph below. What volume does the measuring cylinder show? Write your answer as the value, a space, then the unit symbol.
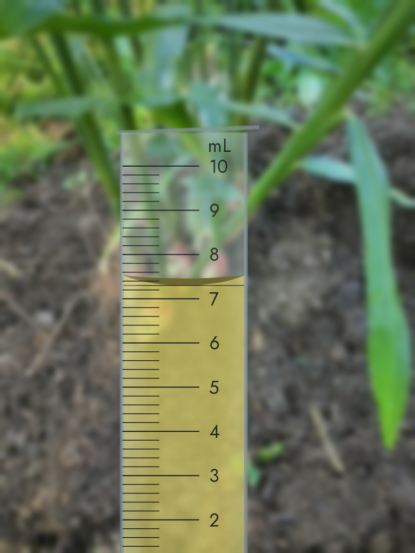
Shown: 7.3 mL
